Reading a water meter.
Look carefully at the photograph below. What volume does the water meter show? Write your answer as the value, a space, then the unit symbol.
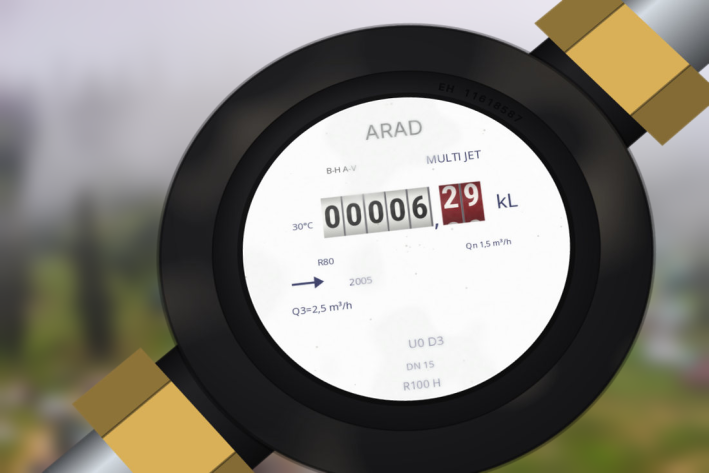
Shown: 6.29 kL
